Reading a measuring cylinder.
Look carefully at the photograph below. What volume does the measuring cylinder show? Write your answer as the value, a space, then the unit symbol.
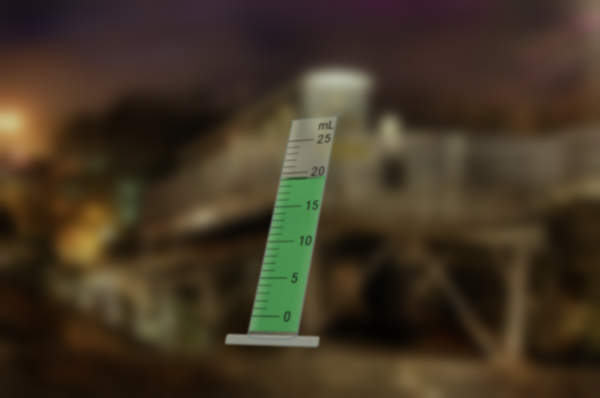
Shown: 19 mL
